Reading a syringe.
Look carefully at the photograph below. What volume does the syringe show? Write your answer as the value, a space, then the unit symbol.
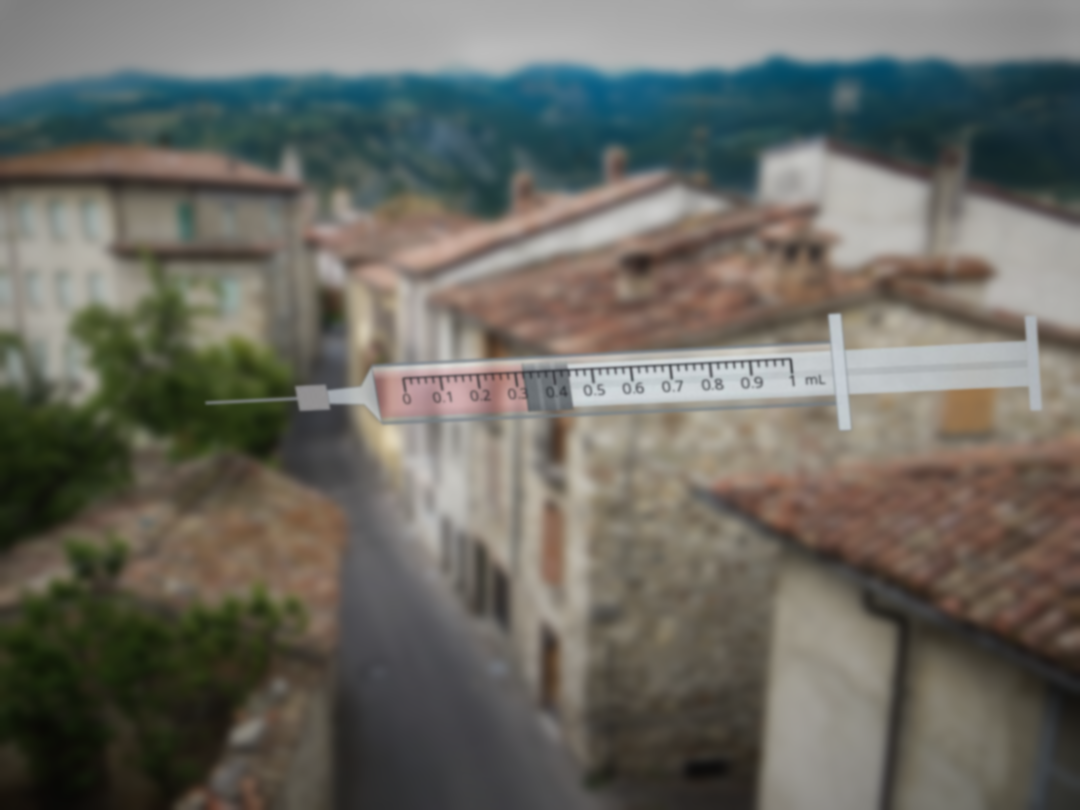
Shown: 0.32 mL
